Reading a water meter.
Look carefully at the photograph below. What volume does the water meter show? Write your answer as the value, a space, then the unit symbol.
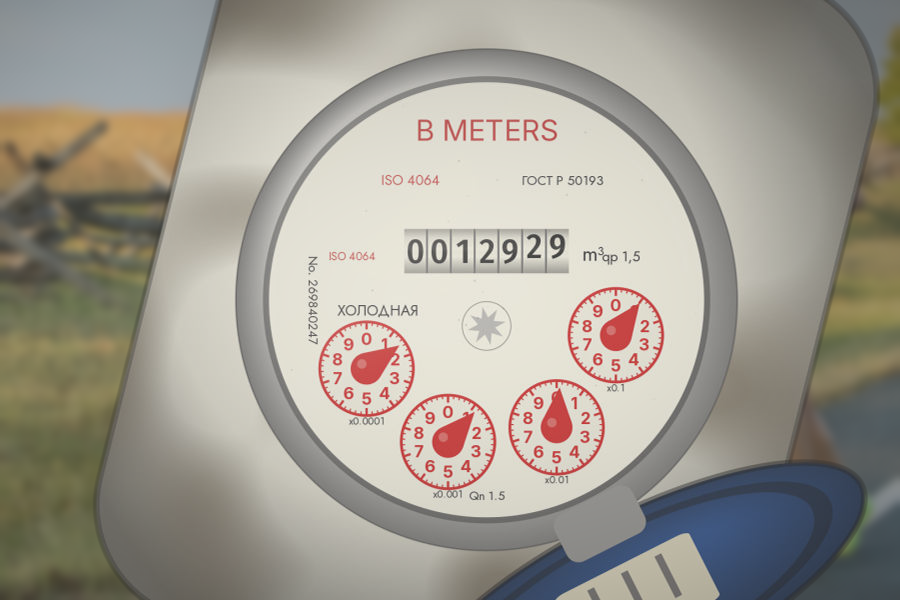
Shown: 12929.1011 m³
